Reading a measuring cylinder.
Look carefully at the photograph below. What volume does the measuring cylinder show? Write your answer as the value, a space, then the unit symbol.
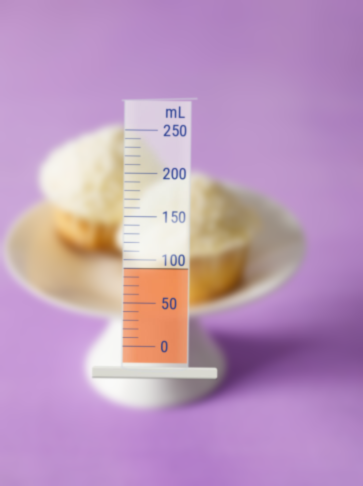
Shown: 90 mL
